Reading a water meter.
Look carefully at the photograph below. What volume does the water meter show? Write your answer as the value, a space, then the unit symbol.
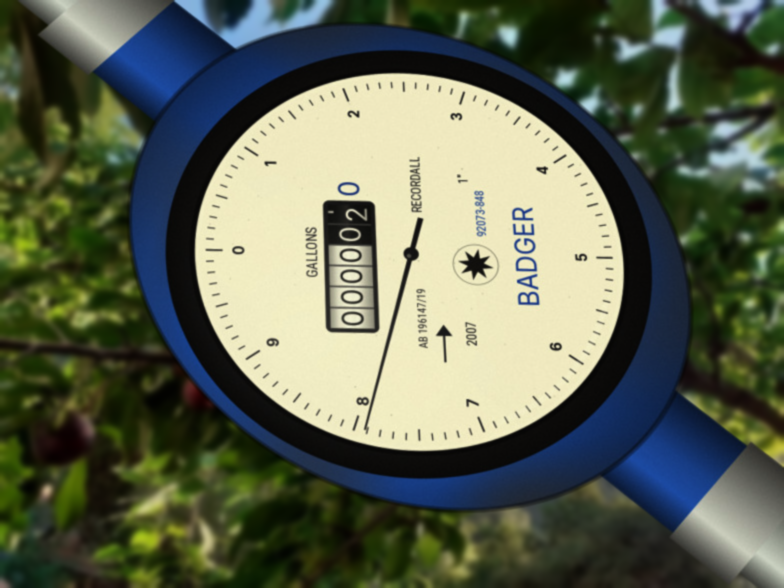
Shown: 17.9 gal
